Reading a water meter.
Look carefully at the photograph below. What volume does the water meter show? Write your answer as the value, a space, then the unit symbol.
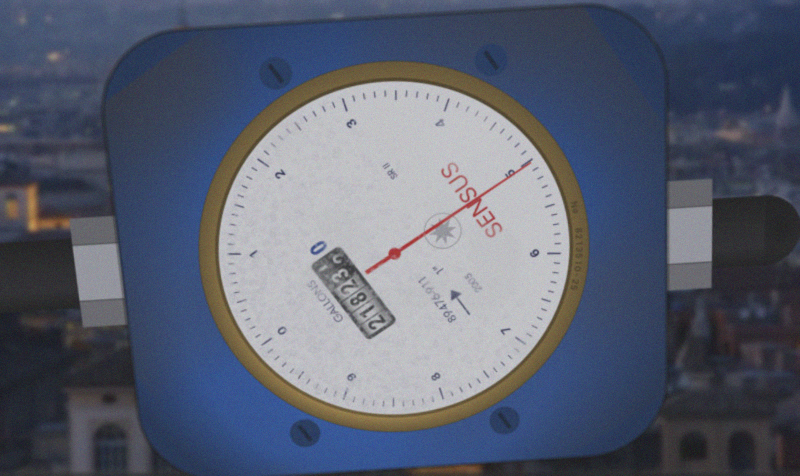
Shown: 2182315.0 gal
